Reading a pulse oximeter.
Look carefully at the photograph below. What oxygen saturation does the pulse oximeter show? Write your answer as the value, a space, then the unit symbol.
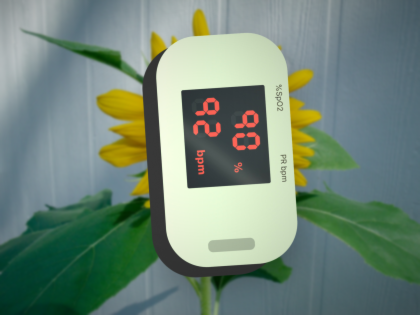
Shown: 90 %
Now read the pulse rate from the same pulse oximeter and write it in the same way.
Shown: 92 bpm
